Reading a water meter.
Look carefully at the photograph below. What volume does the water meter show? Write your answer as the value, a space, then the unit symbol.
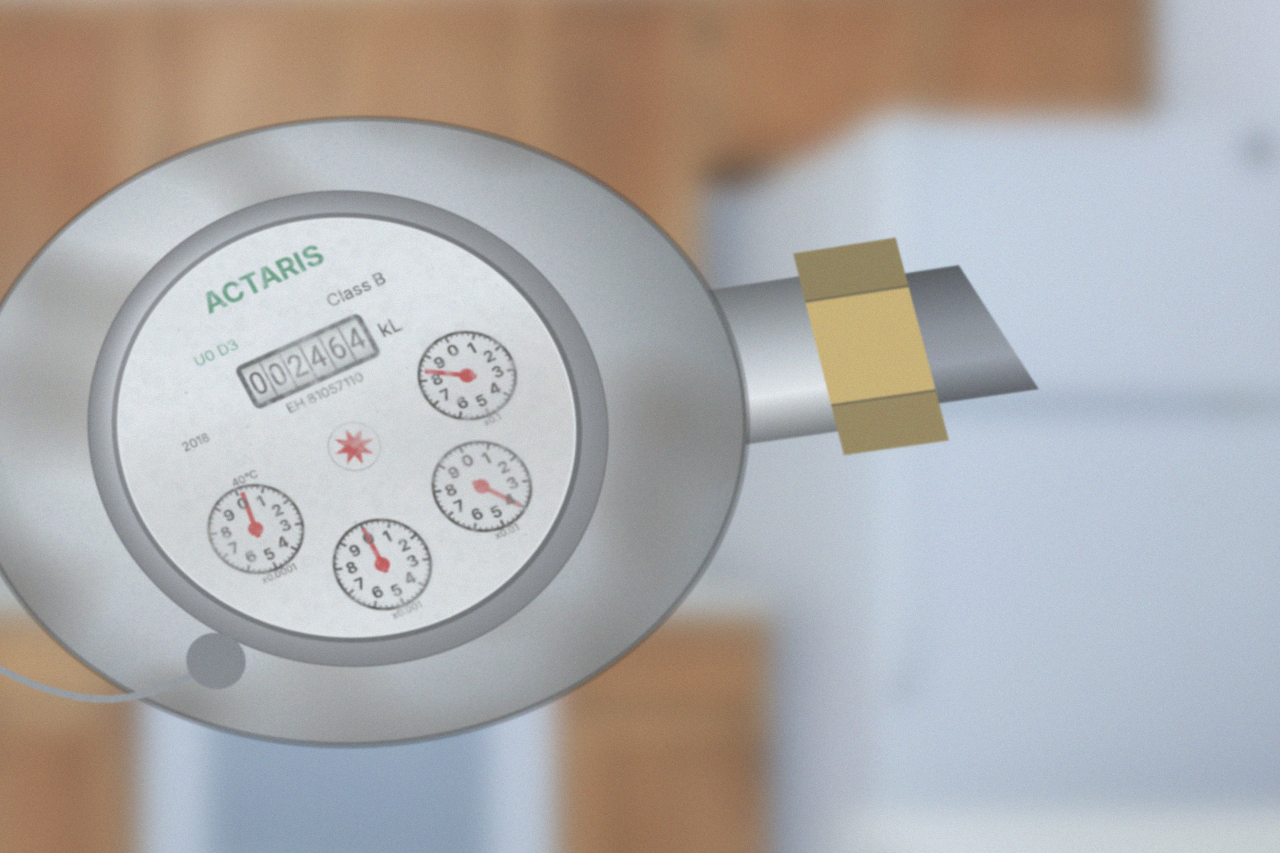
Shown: 2464.8400 kL
